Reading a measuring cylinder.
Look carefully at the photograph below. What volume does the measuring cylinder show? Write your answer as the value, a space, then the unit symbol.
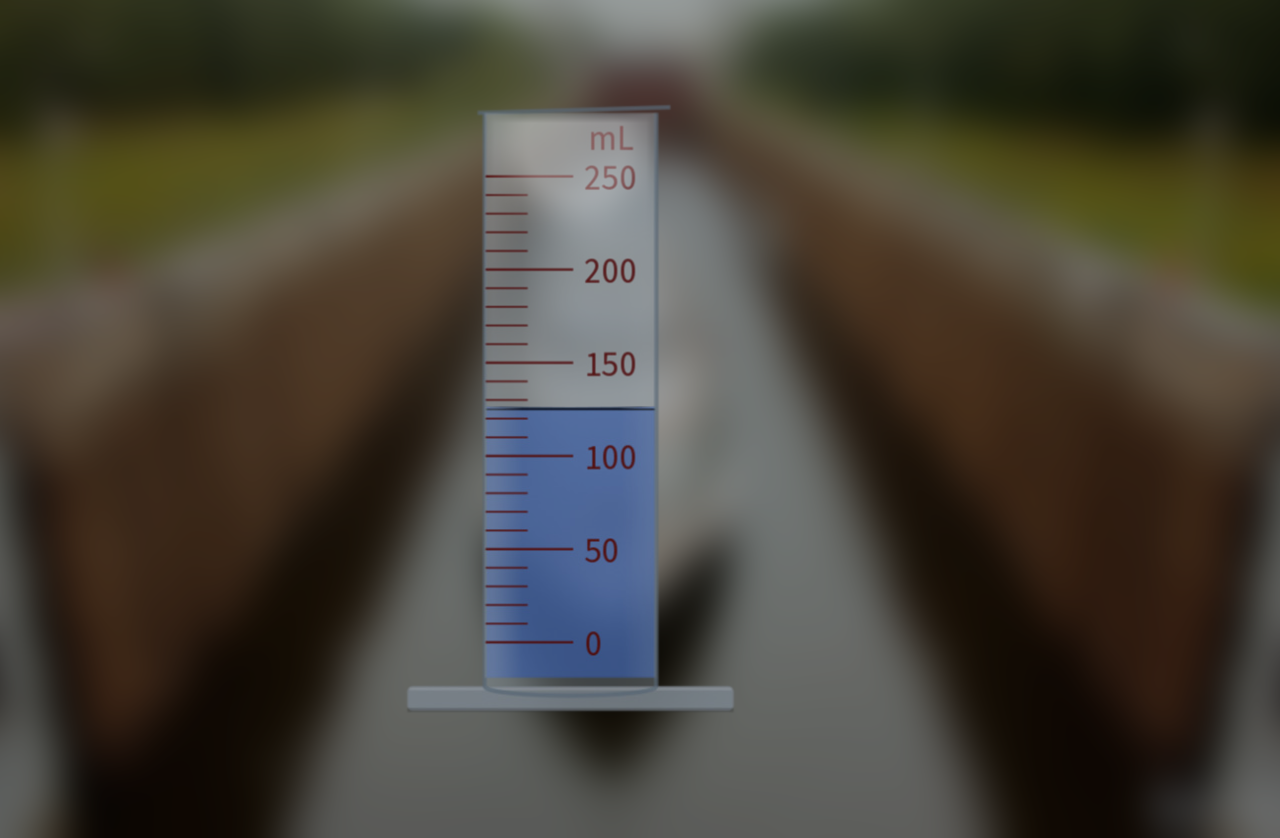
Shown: 125 mL
